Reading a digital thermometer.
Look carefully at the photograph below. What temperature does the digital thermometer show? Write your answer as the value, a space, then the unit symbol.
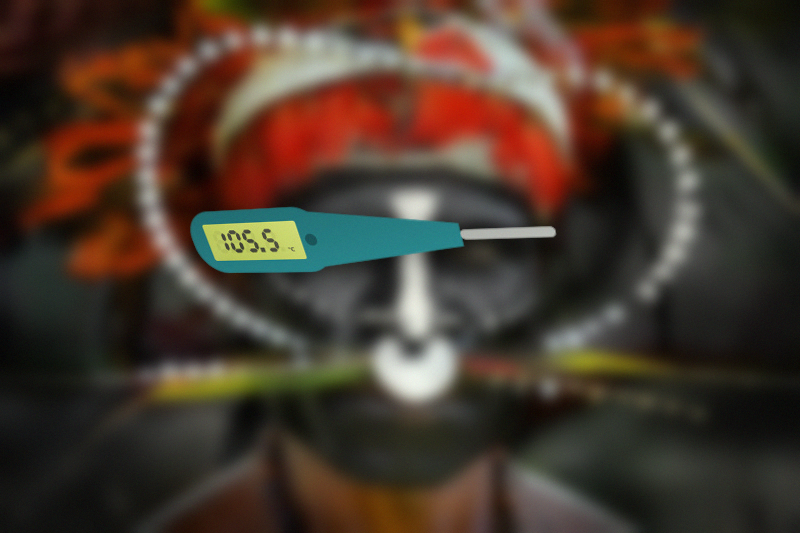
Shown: 105.5 °C
